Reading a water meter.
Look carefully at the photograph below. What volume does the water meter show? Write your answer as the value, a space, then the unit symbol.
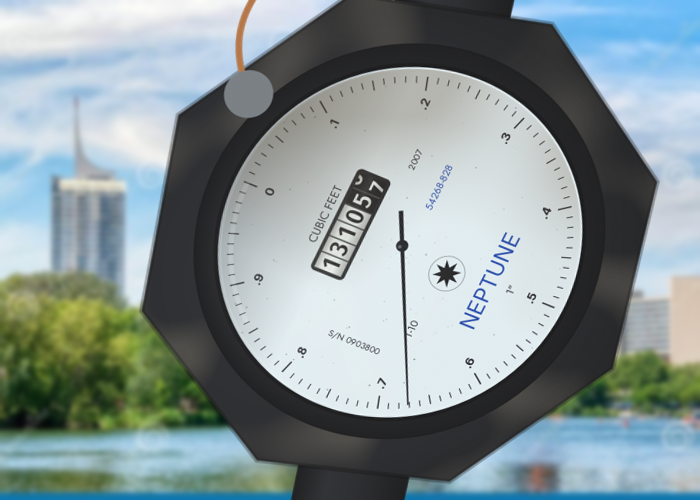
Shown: 131056.67 ft³
